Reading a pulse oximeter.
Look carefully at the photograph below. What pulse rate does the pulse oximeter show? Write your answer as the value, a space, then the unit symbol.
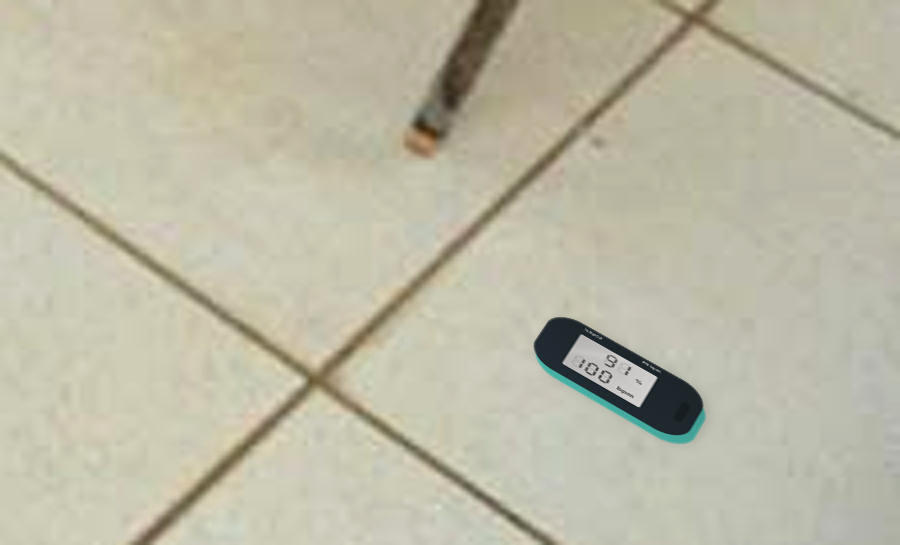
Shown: 100 bpm
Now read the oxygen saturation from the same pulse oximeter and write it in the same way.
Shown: 91 %
